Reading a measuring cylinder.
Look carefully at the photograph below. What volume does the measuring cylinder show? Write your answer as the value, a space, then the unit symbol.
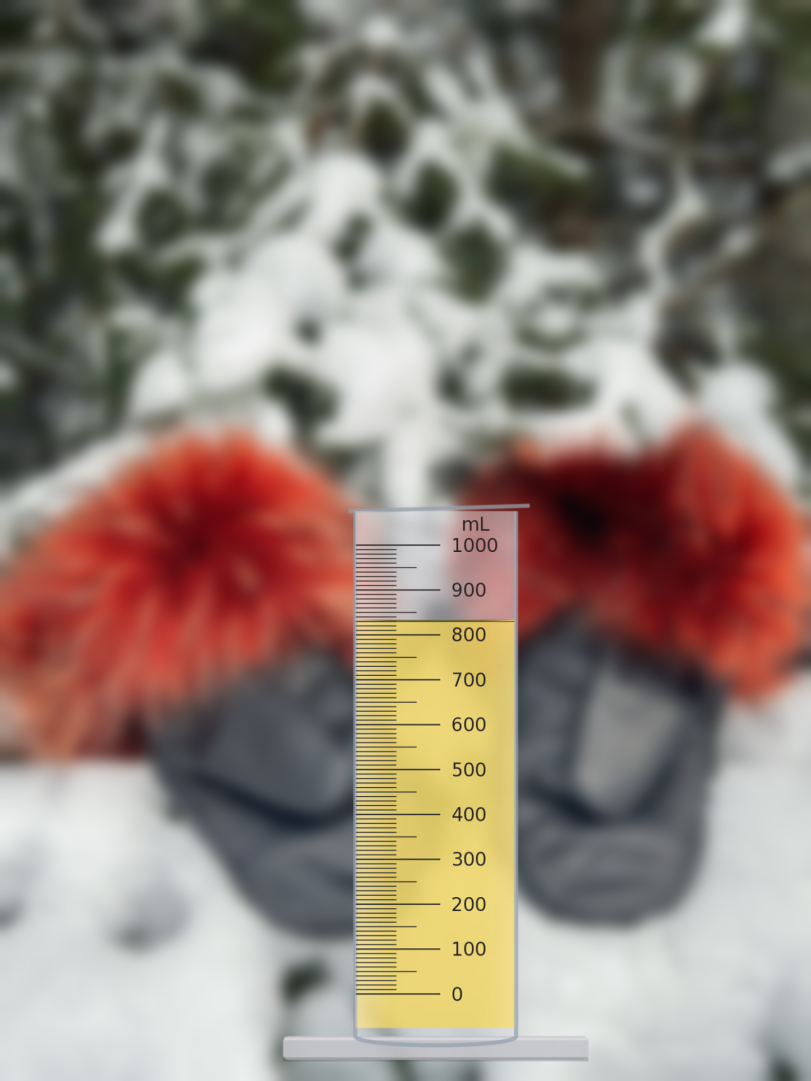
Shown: 830 mL
